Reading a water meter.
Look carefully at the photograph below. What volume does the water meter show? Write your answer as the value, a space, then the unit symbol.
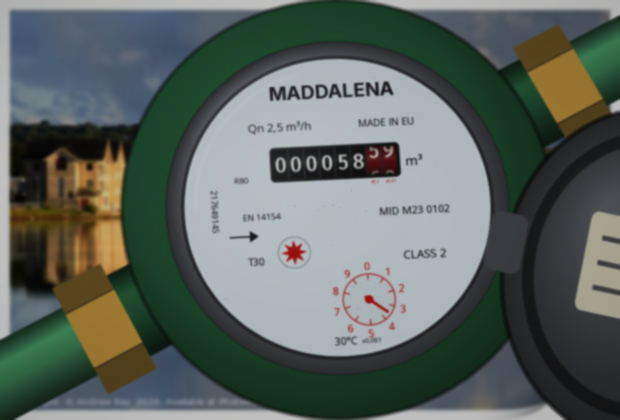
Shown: 58.593 m³
